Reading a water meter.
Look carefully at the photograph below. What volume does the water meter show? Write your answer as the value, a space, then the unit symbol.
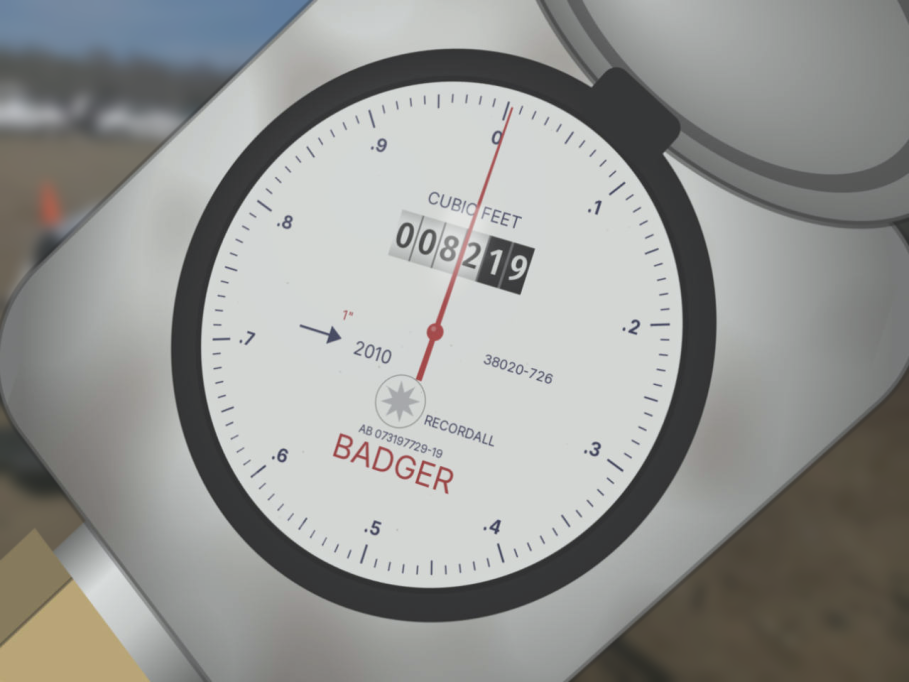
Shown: 8219.00 ft³
